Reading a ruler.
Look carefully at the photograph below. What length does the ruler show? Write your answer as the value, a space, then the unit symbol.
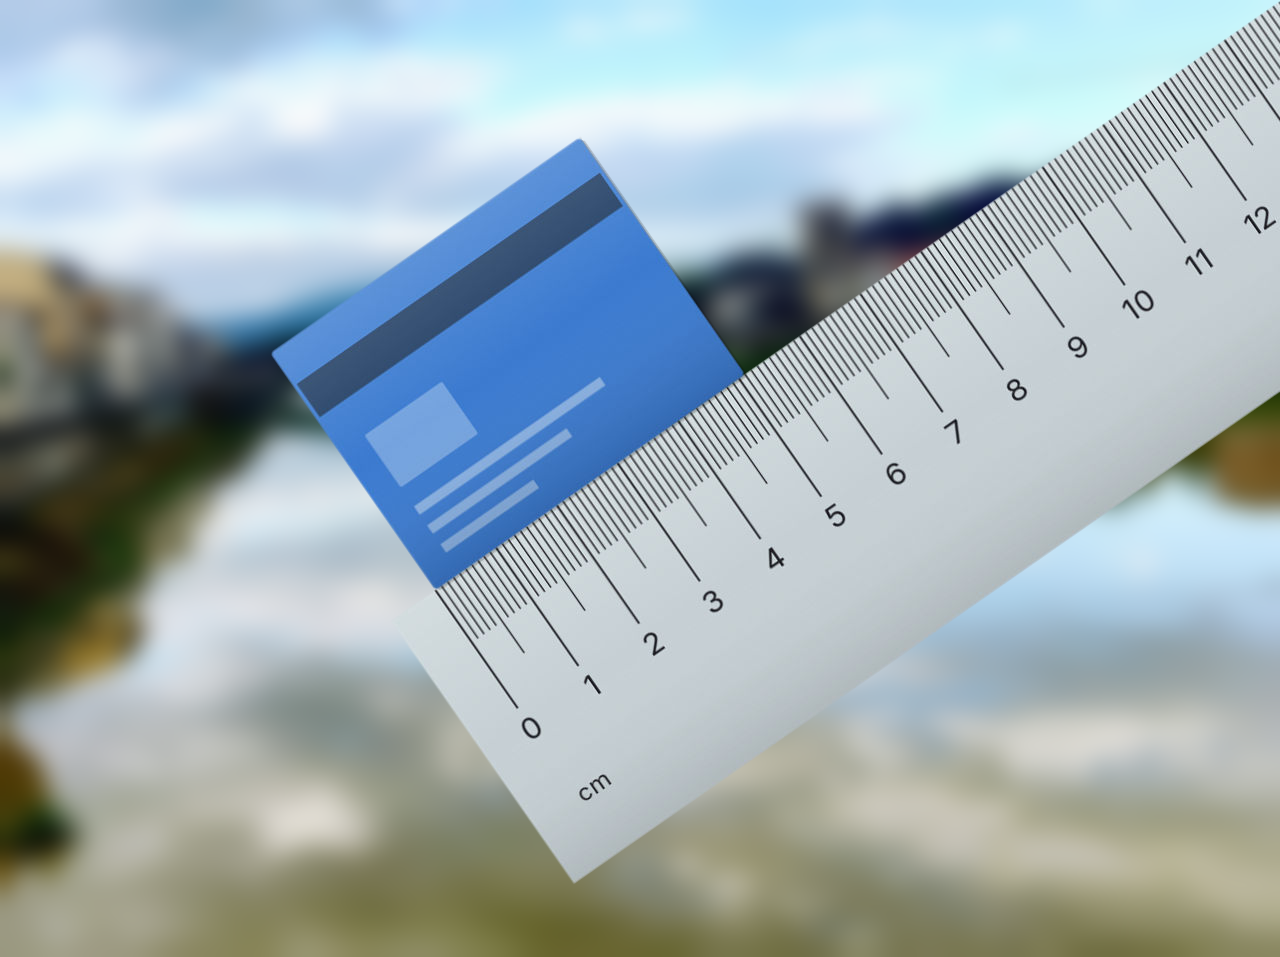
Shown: 5.1 cm
